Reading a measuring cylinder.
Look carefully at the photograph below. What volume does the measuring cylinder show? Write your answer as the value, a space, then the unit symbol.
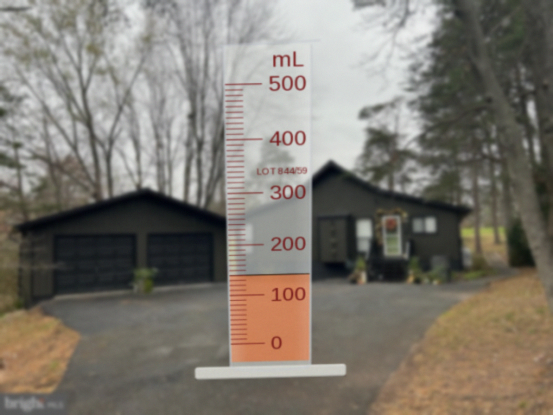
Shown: 140 mL
